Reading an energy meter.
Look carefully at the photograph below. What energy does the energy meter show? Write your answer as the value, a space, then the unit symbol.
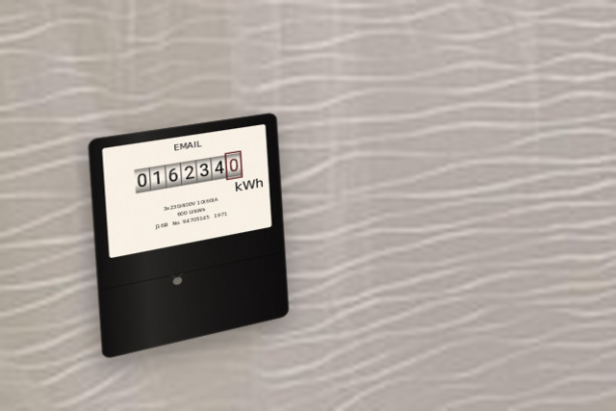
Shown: 16234.0 kWh
